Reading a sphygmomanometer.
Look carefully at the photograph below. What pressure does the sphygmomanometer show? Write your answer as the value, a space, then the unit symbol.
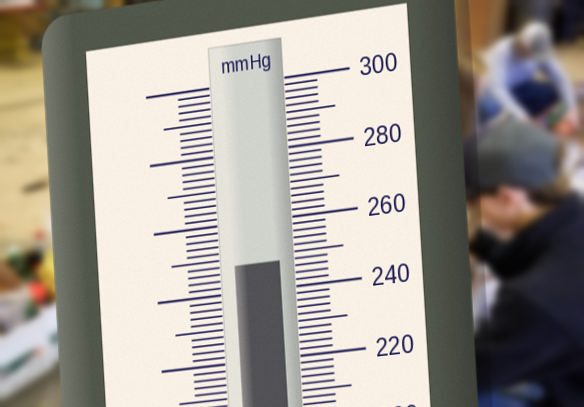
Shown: 248 mmHg
